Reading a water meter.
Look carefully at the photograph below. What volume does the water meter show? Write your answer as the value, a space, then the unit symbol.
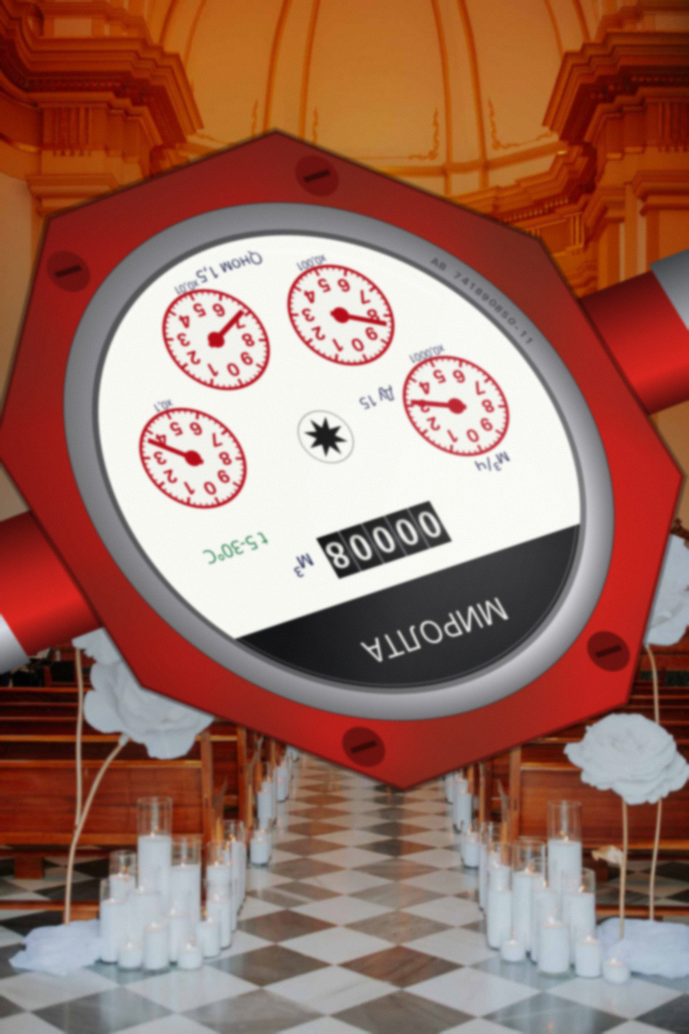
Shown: 8.3683 m³
